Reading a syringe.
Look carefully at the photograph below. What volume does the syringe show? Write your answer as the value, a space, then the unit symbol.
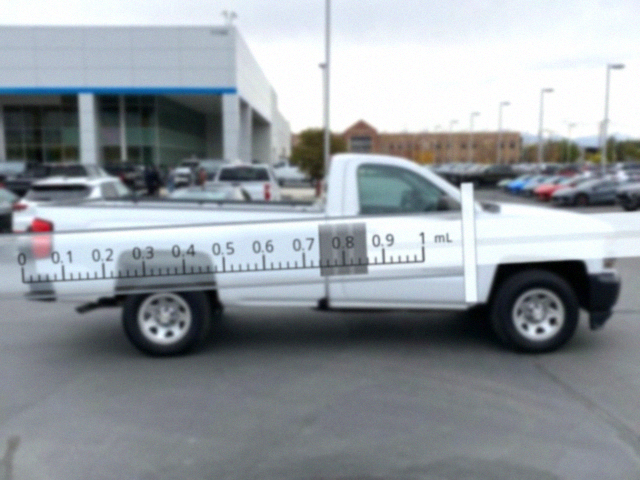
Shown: 0.74 mL
